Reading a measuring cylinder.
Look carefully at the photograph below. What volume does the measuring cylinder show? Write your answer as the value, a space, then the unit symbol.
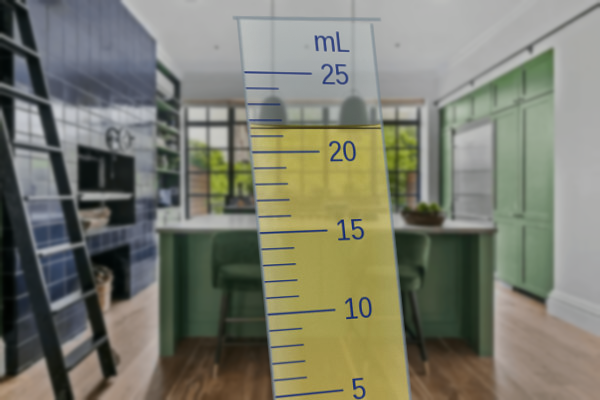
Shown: 21.5 mL
